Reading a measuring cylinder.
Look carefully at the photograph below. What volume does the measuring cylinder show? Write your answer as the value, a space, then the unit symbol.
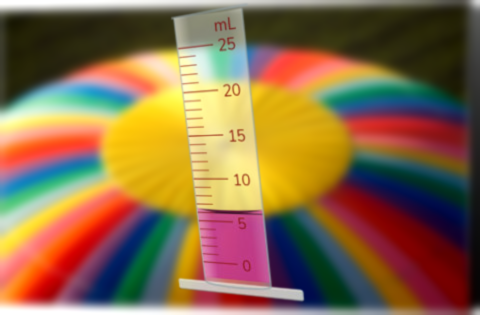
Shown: 6 mL
